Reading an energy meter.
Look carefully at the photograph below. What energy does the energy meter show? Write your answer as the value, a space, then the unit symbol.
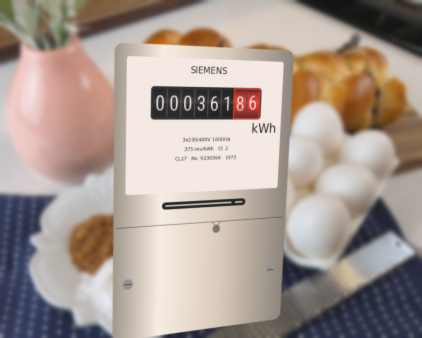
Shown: 361.86 kWh
